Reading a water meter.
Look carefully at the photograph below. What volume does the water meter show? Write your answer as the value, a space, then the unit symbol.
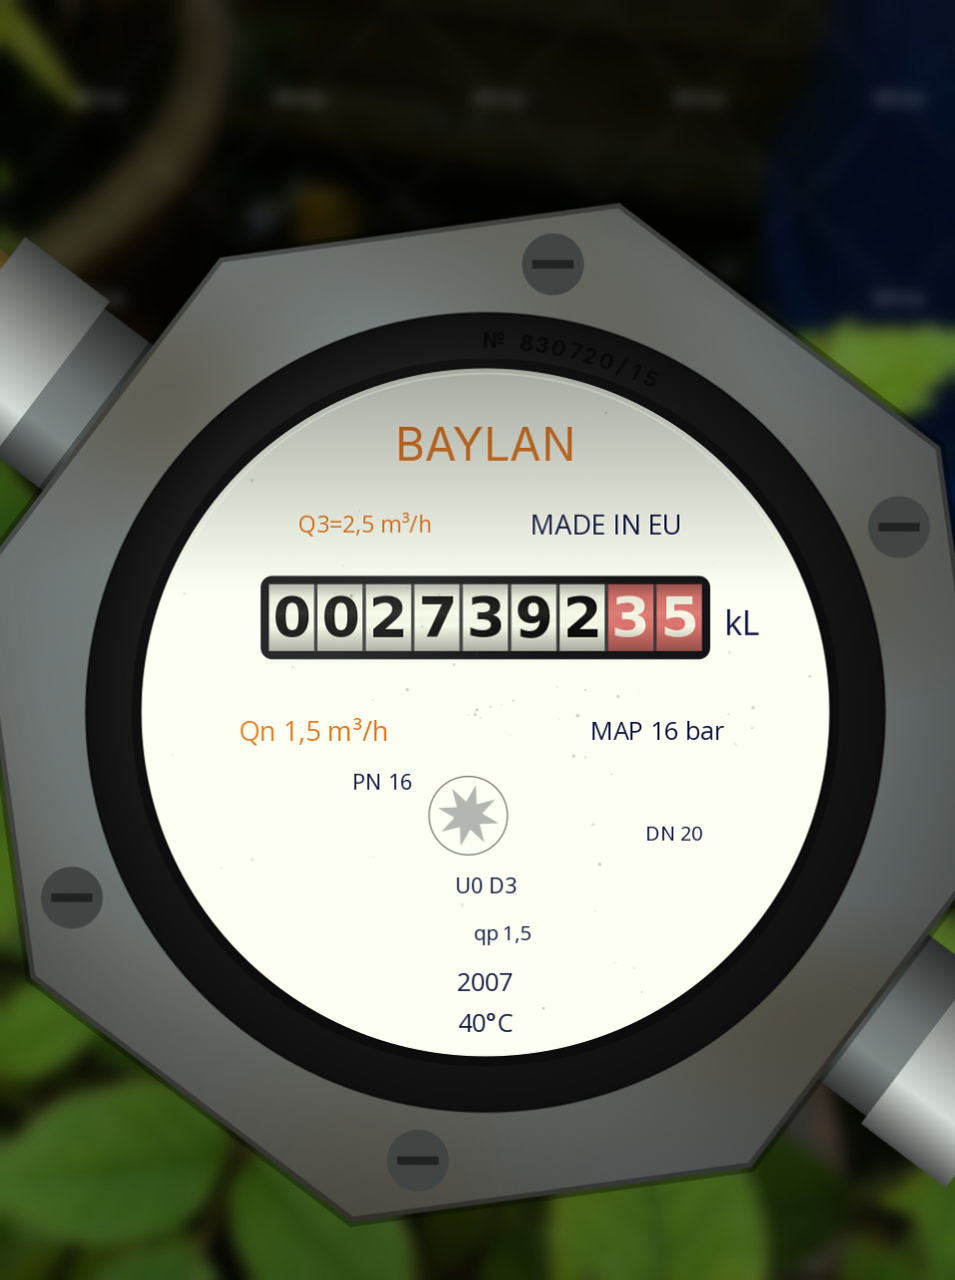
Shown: 27392.35 kL
